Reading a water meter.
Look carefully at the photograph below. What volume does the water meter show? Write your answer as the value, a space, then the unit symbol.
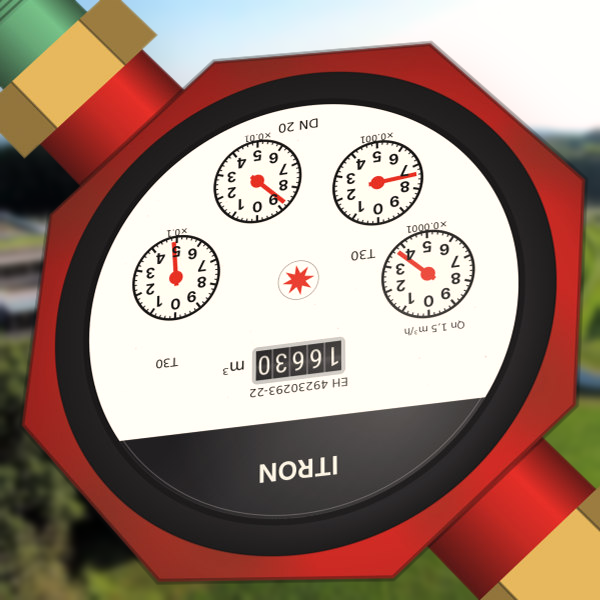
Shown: 16630.4873 m³
